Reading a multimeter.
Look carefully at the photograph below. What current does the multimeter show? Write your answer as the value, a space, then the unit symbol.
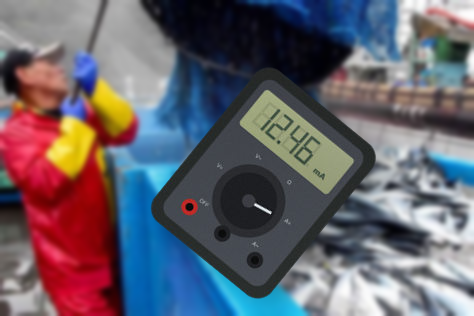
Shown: 12.46 mA
